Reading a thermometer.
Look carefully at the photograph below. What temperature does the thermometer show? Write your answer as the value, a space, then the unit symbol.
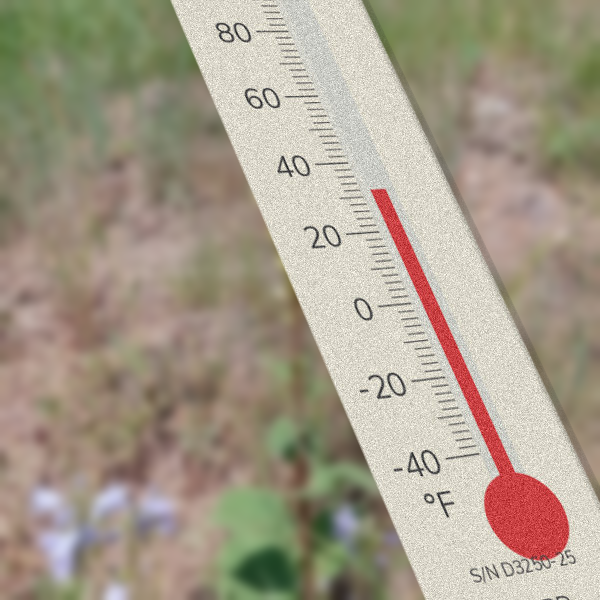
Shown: 32 °F
